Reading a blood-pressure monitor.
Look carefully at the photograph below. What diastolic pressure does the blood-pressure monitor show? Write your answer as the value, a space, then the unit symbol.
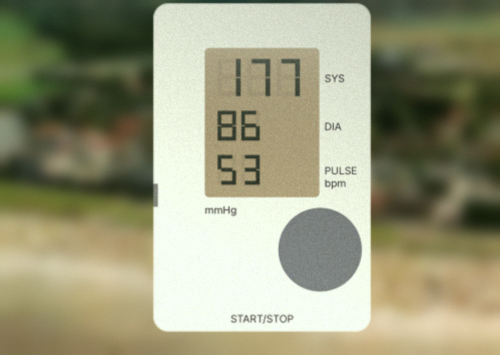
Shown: 86 mmHg
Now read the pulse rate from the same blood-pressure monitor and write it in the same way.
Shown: 53 bpm
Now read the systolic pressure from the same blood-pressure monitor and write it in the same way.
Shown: 177 mmHg
